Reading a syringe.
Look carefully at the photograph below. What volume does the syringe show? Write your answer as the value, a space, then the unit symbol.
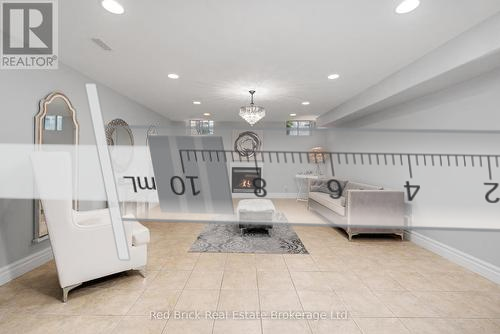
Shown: 8.8 mL
